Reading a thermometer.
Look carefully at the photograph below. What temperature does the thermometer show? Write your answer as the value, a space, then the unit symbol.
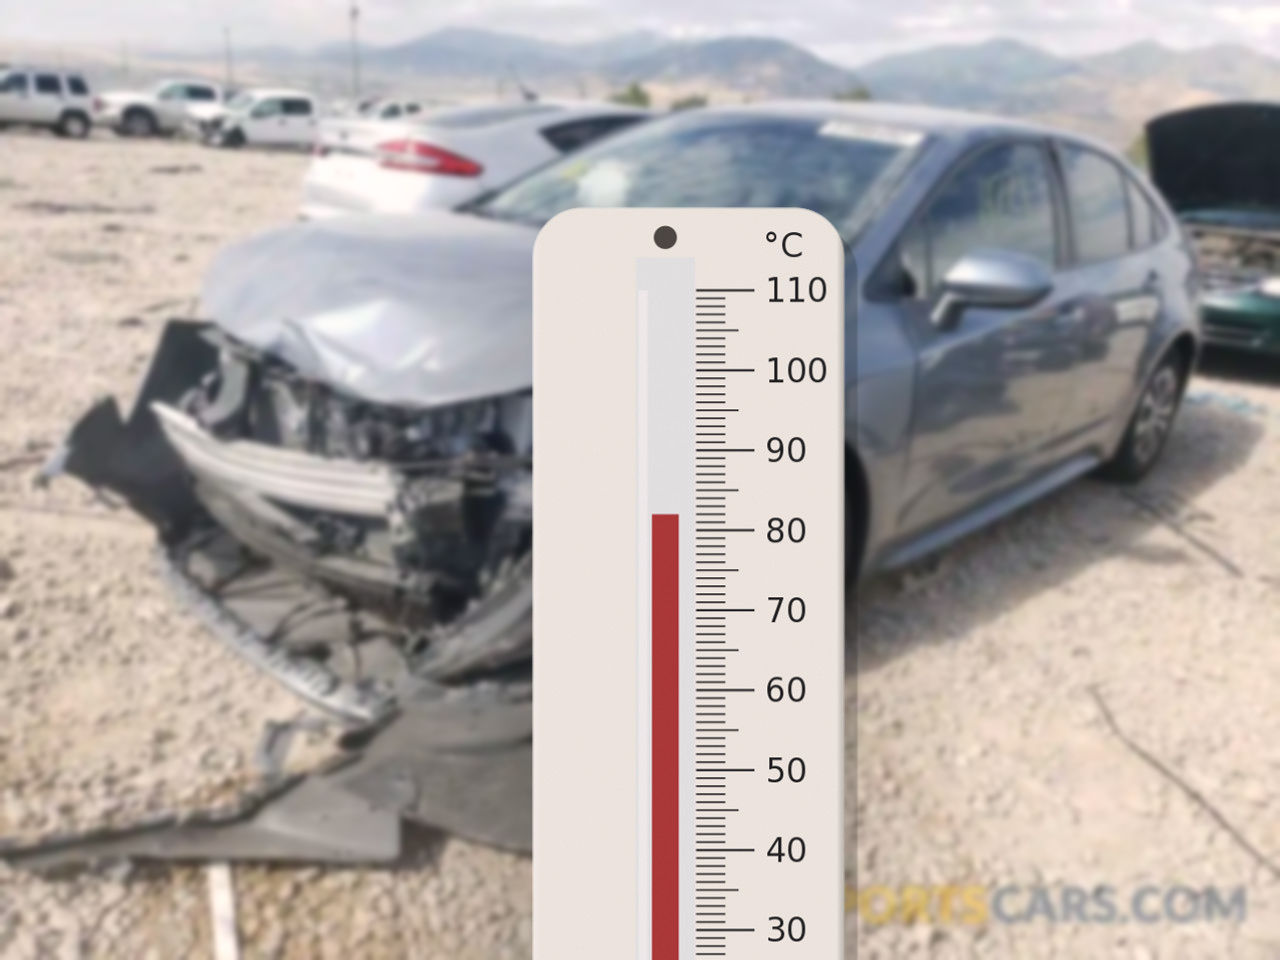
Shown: 82 °C
